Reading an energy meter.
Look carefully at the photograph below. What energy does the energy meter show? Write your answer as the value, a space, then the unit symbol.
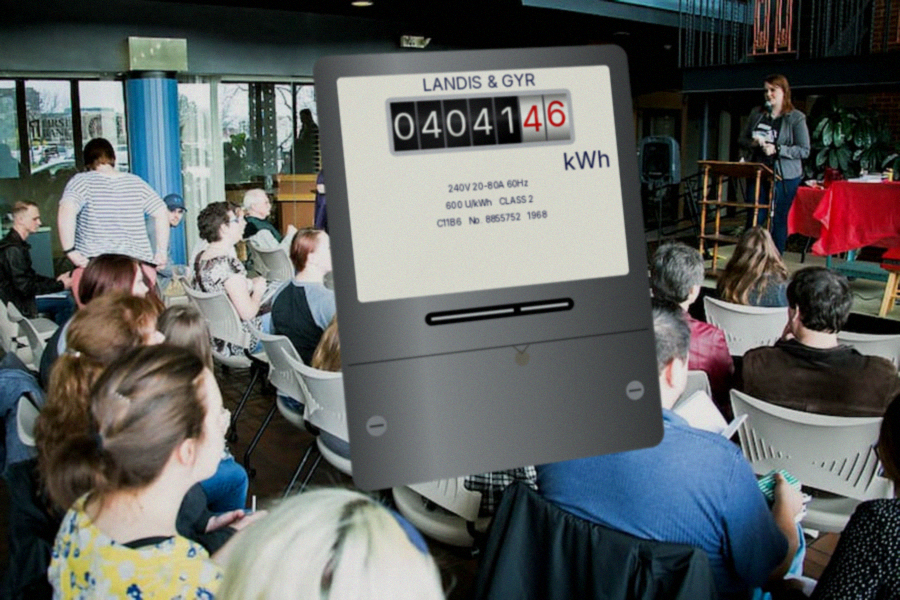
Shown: 4041.46 kWh
